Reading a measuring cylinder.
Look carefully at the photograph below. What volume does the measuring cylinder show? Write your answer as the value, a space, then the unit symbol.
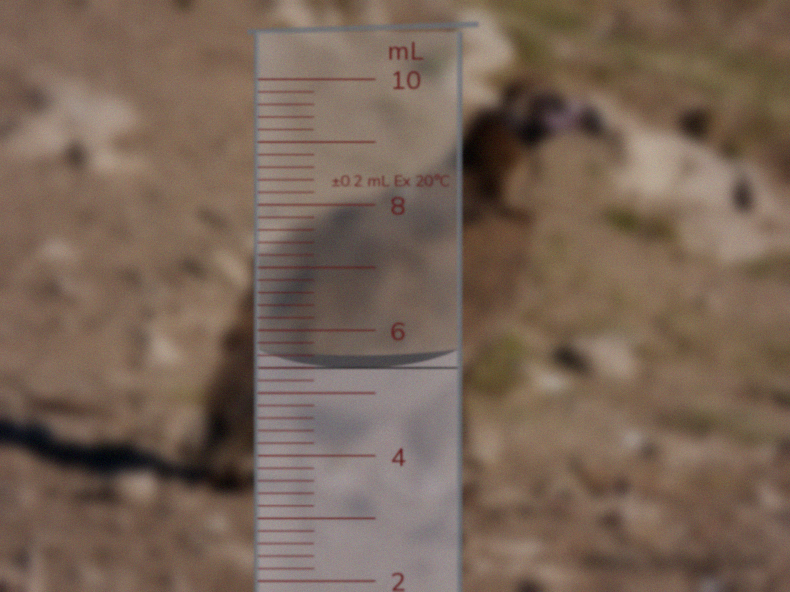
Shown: 5.4 mL
